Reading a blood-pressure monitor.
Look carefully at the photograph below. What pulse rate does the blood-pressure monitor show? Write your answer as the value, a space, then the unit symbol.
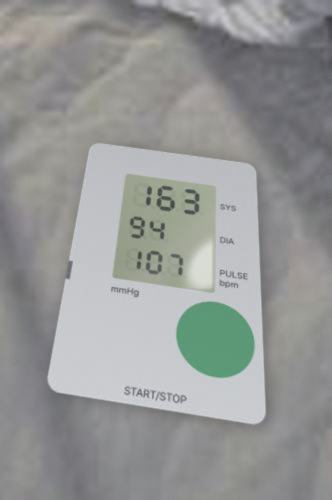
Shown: 107 bpm
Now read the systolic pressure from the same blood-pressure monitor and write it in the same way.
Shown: 163 mmHg
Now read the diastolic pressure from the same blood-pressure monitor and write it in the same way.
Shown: 94 mmHg
